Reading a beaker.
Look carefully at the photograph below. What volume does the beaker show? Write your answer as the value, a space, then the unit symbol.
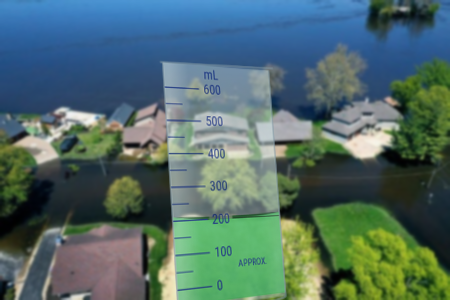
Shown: 200 mL
